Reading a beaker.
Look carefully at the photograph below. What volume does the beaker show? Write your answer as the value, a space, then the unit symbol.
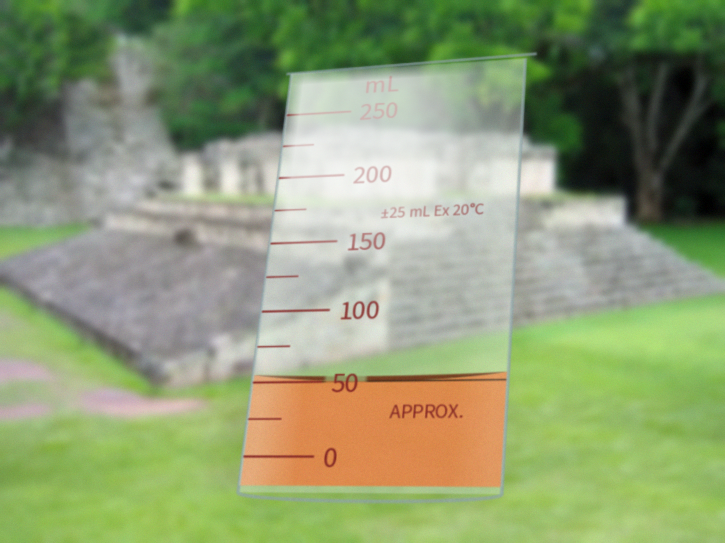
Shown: 50 mL
